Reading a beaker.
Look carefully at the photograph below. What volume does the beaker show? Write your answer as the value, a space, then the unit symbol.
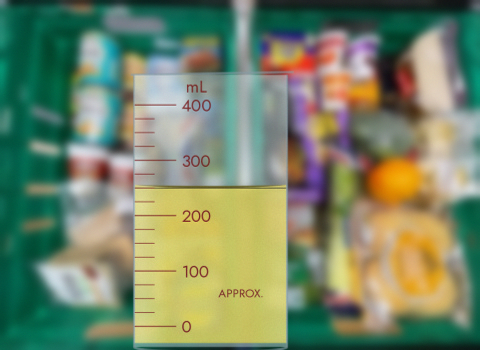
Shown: 250 mL
